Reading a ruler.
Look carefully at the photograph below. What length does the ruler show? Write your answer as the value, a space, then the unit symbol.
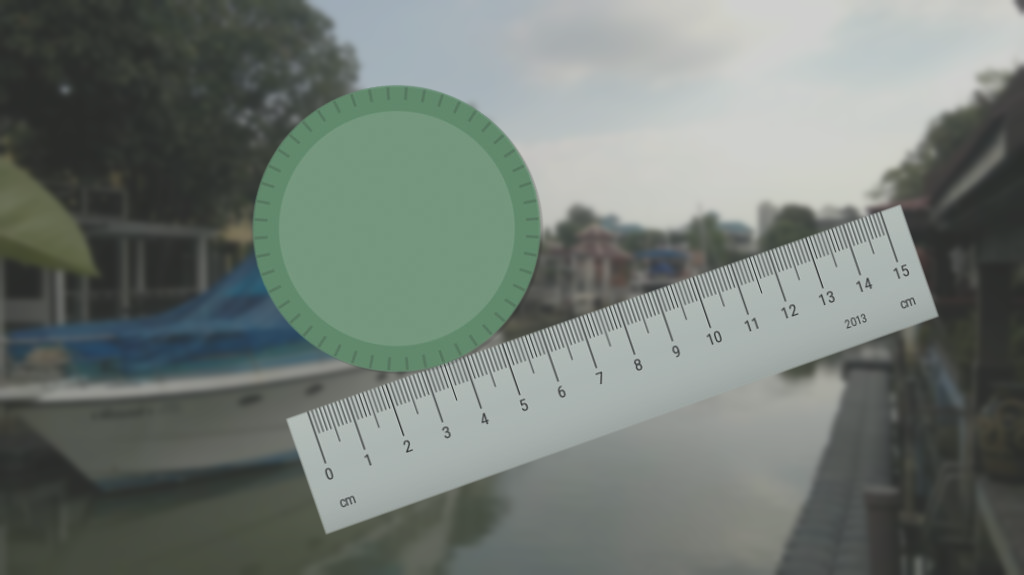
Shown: 7 cm
